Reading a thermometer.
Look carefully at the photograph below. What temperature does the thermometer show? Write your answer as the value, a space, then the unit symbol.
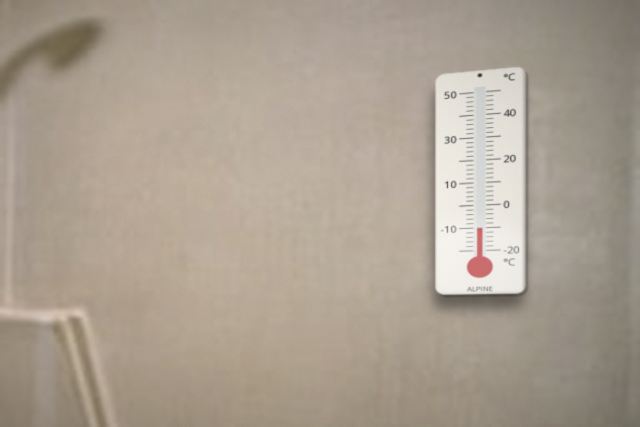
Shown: -10 °C
